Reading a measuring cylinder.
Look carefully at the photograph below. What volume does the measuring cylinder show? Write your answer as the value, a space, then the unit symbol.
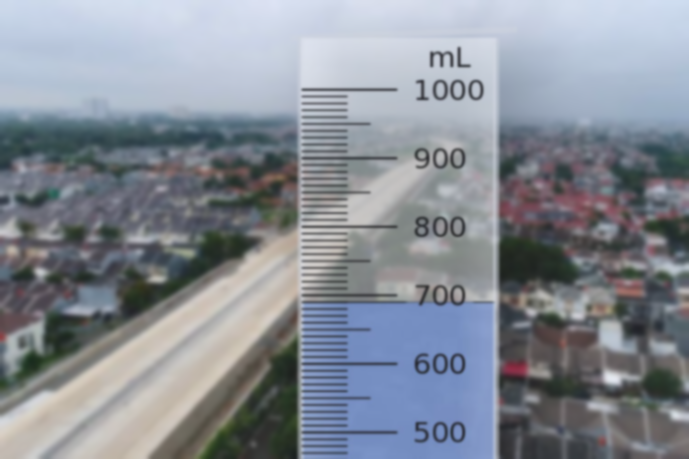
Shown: 690 mL
